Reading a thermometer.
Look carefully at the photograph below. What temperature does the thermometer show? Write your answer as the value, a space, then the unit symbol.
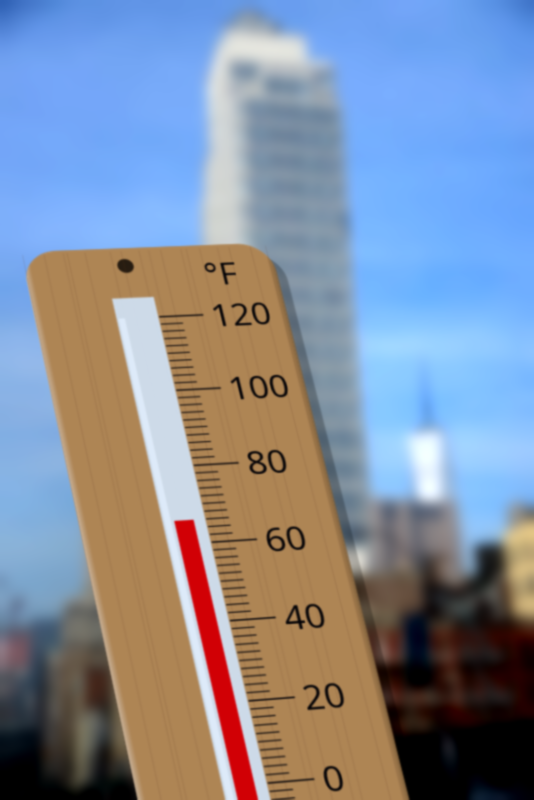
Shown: 66 °F
